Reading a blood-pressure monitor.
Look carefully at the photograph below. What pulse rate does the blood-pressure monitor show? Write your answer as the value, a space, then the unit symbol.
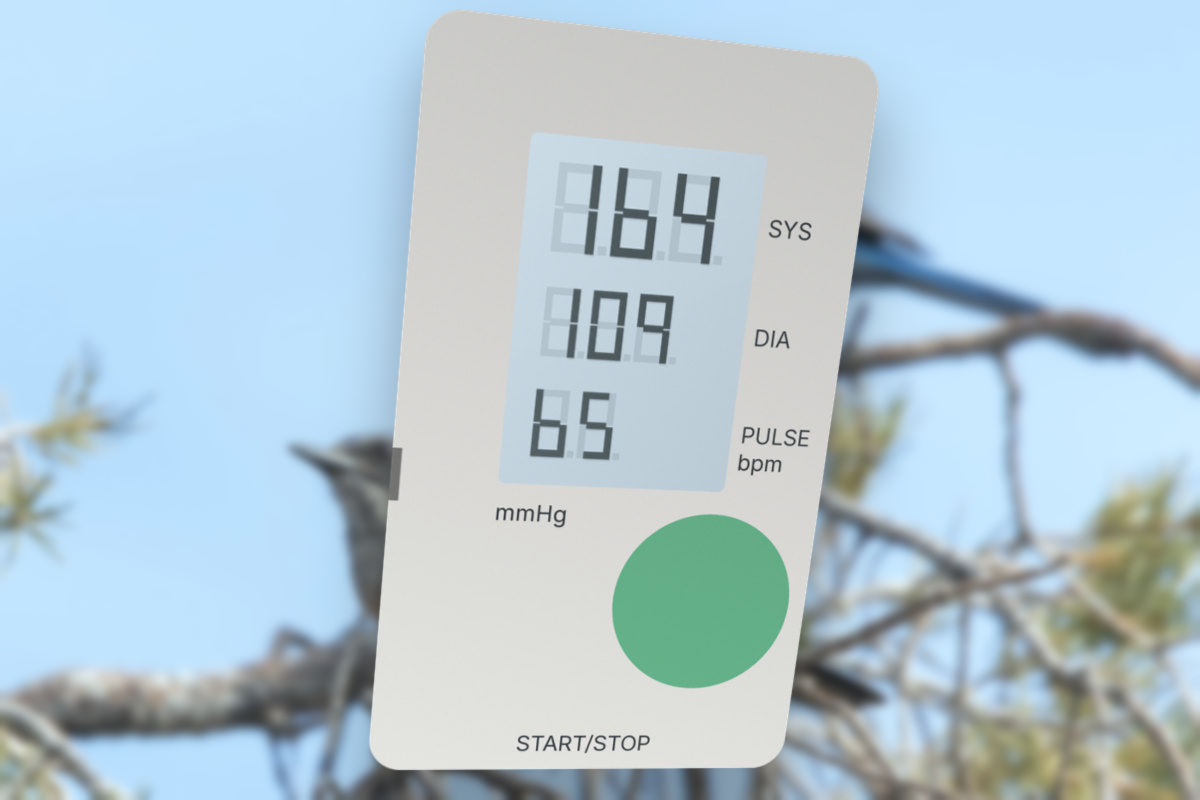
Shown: 65 bpm
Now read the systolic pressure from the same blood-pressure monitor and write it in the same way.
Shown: 164 mmHg
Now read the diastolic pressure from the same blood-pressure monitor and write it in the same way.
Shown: 109 mmHg
